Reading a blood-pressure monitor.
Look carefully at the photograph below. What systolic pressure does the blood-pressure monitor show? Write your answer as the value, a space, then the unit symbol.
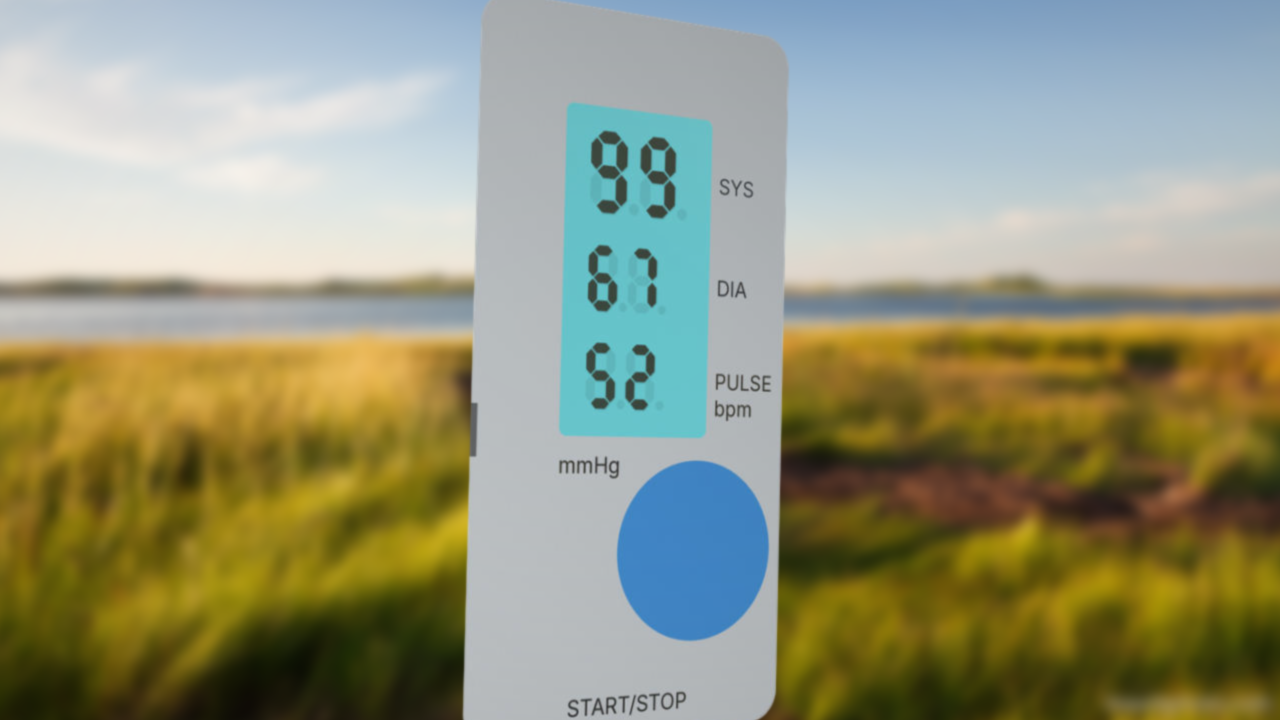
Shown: 99 mmHg
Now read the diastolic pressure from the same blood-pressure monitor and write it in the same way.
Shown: 67 mmHg
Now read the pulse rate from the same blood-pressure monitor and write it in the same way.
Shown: 52 bpm
